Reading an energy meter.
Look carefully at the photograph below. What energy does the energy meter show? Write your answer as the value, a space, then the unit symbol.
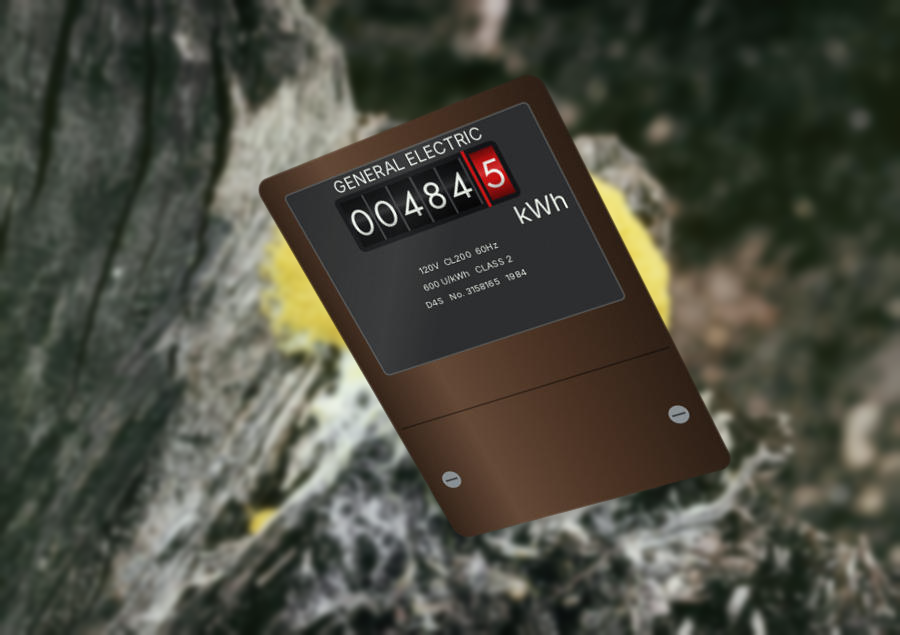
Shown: 484.5 kWh
